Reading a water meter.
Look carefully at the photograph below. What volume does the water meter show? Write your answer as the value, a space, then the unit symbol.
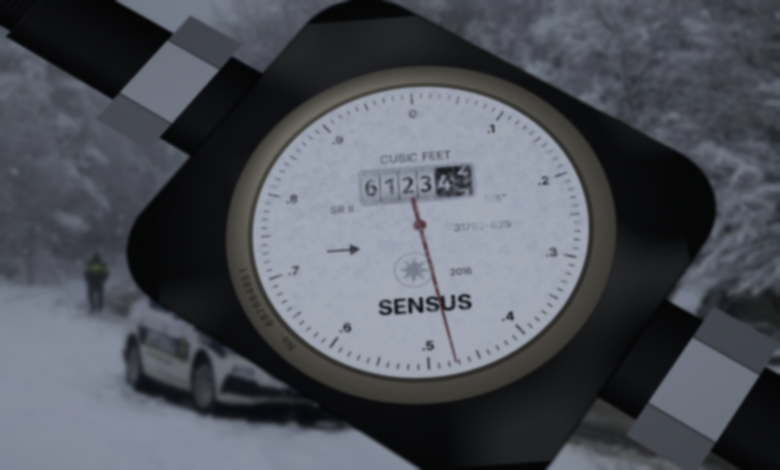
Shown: 612342.47 ft³
